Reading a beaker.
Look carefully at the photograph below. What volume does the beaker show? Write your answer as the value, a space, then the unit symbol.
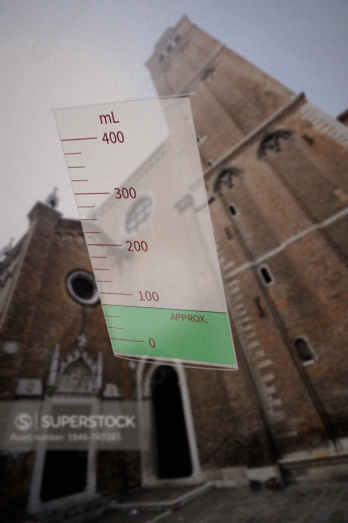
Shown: 75 mL
